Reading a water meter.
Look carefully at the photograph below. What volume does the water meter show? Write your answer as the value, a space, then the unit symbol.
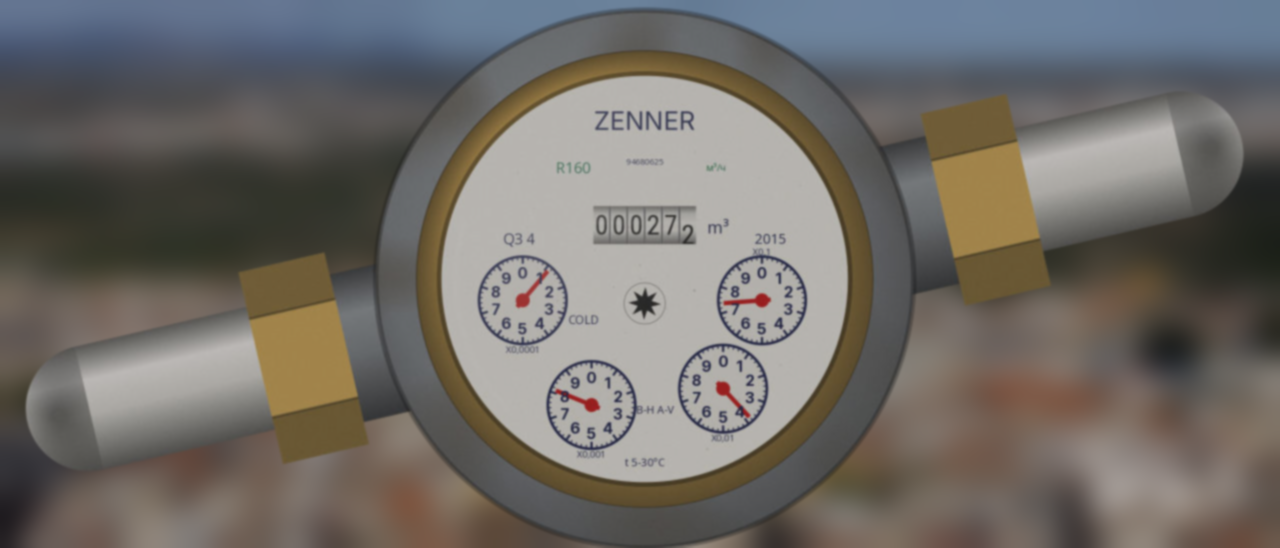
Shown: 271.7381 m³
